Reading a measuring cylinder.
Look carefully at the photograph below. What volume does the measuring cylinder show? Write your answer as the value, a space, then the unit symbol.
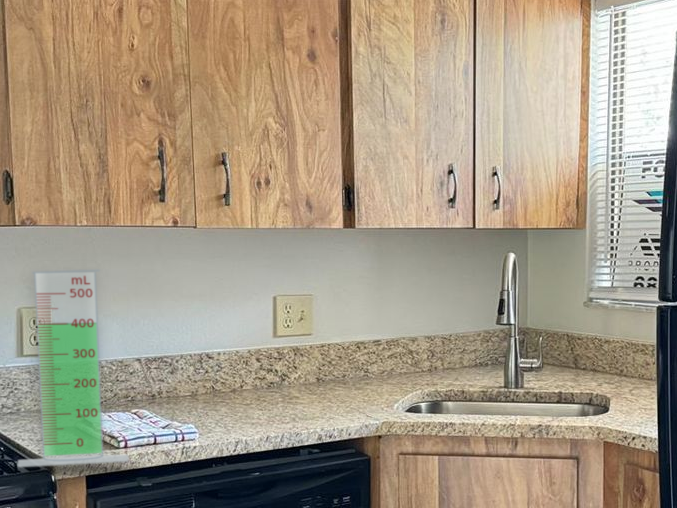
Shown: 400 mL
